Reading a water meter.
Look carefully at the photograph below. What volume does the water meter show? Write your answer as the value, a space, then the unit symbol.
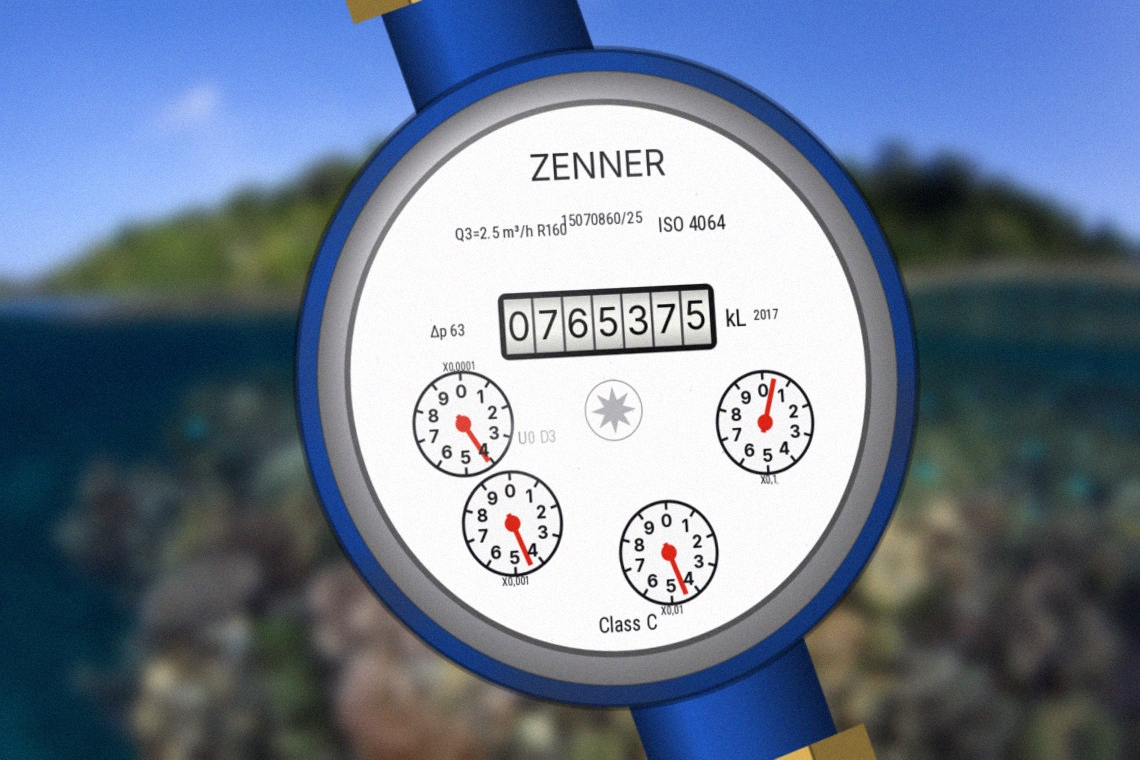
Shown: 765375.0444 kL
